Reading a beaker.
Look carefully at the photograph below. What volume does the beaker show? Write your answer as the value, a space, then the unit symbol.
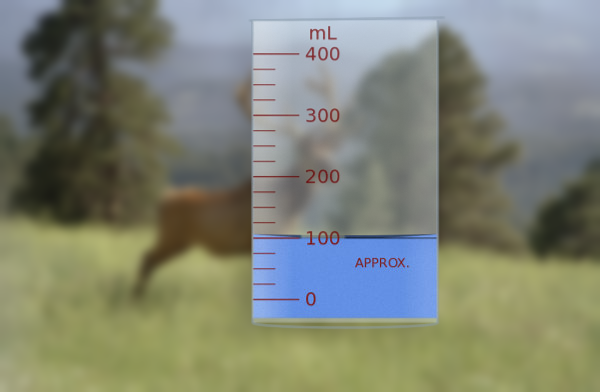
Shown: 100 mL
